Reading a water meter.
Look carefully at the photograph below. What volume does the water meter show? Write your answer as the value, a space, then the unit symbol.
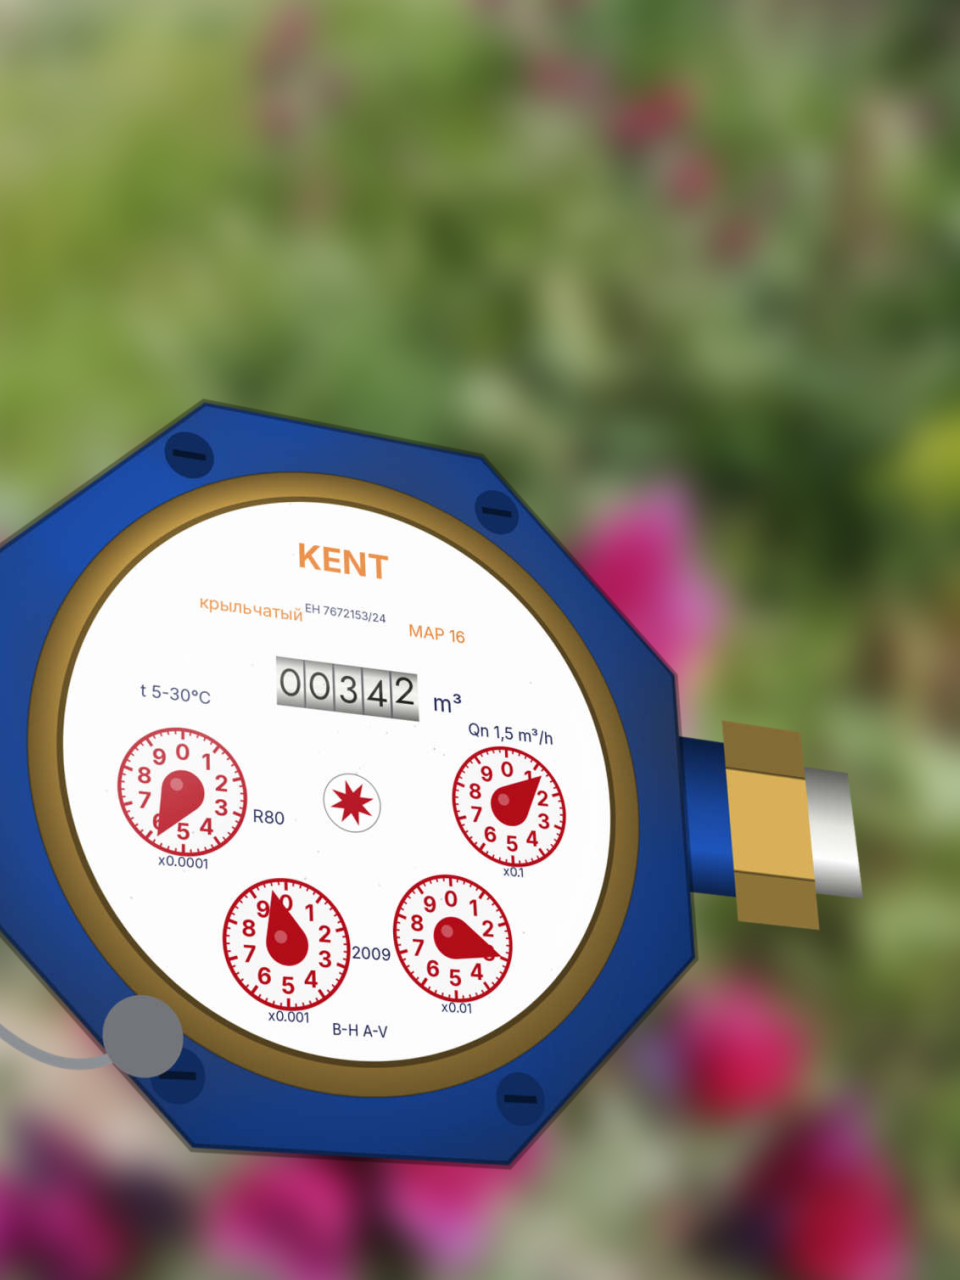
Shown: 342.1295 m³
